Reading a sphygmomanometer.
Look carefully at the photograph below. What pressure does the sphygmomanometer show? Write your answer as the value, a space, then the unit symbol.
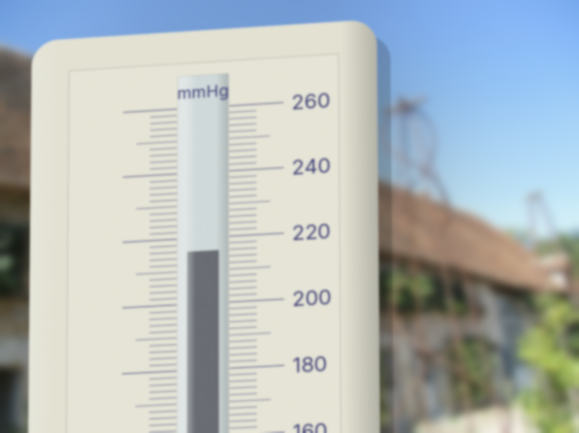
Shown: 216 mmHg
